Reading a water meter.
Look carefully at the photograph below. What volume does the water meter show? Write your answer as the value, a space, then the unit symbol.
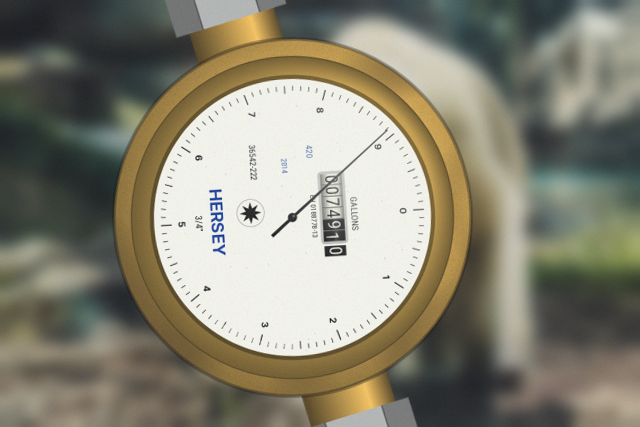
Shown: 74908.9 gal
